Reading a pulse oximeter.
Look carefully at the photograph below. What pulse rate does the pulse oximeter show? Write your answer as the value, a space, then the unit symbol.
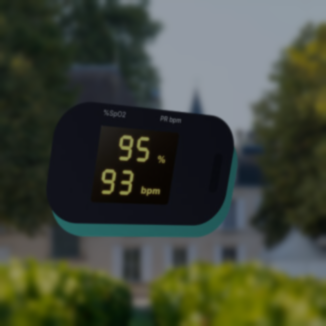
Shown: 93 bpm
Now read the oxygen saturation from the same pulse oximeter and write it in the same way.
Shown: 95 %
